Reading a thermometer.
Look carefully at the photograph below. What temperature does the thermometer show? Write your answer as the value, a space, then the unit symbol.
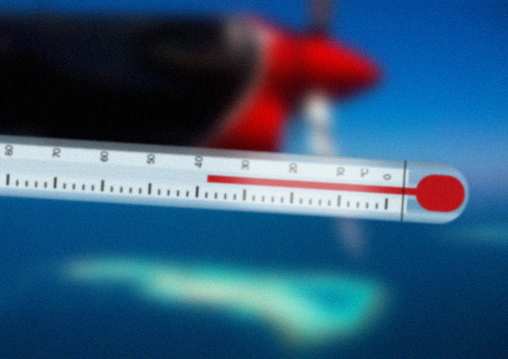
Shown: 38 °C
